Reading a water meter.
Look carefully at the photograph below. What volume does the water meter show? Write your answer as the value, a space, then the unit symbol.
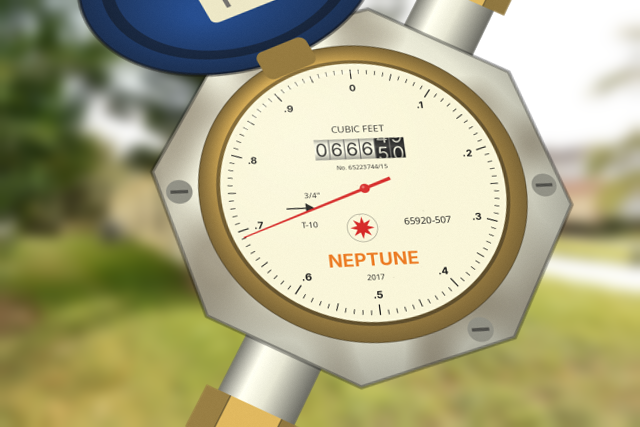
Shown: 66649.69 ft³
